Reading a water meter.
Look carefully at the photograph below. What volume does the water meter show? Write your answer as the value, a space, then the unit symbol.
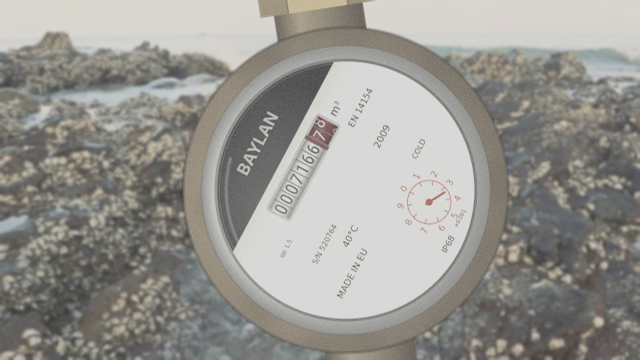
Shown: 7166.783 m³
